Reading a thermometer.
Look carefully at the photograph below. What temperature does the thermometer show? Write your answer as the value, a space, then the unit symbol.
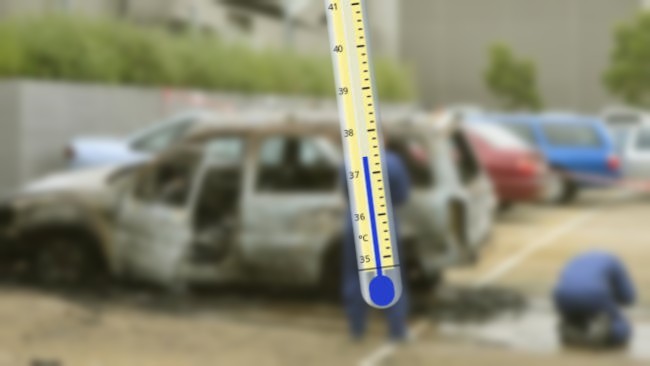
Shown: 37.4 °C
